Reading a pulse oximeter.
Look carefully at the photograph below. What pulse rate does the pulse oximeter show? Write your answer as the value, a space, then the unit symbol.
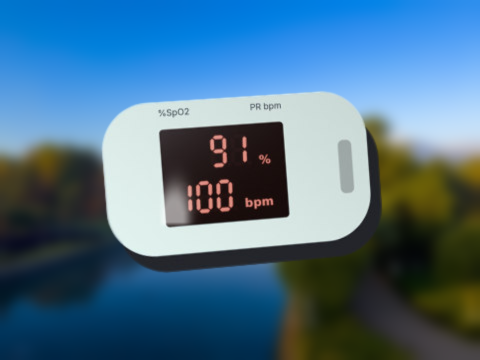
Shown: 100 bpm
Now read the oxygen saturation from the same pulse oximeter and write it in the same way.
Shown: 91 %
